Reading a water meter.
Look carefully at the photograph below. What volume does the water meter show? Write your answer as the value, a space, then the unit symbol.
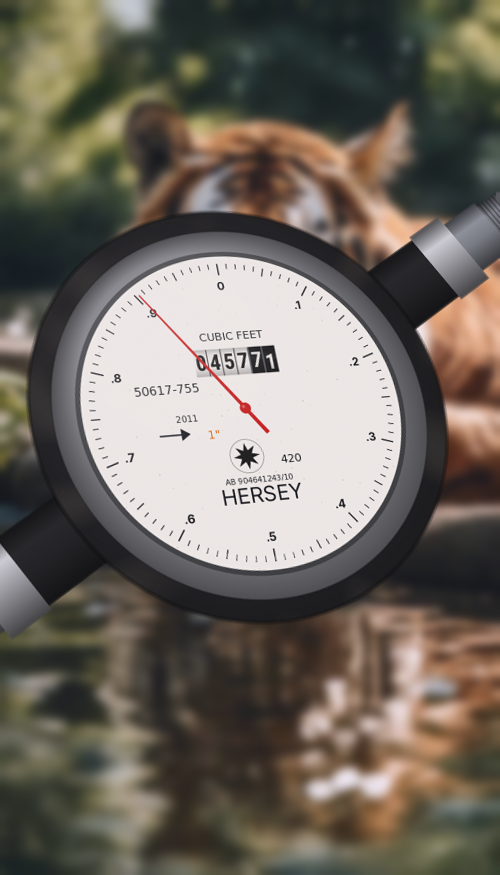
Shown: 45770.90 ft³
